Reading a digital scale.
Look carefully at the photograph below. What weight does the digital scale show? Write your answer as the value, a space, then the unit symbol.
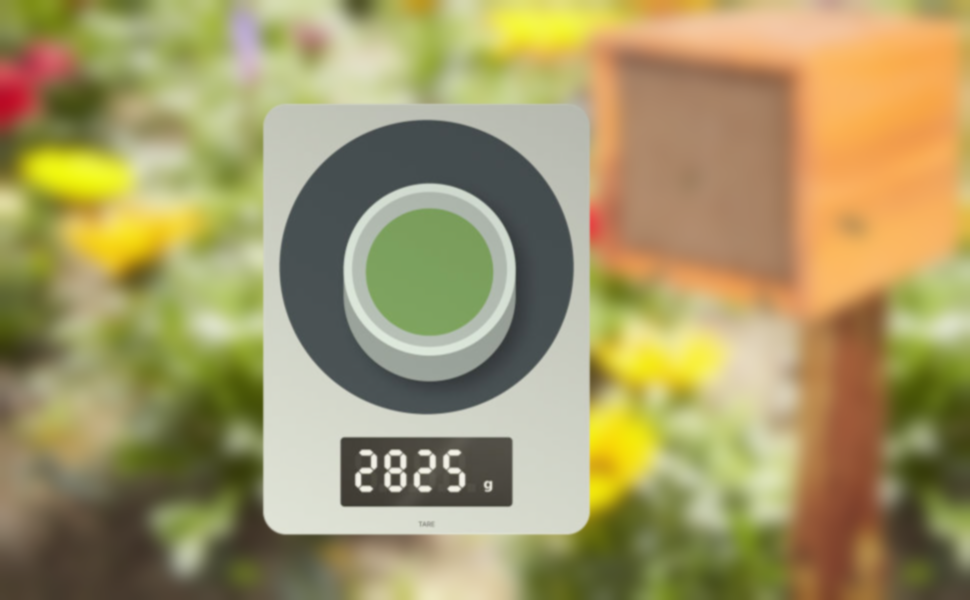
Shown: 2825 g
